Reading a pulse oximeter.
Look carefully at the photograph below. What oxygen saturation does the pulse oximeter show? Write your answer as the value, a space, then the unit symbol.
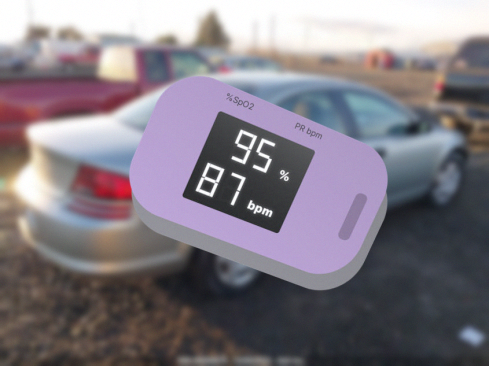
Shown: 95 %
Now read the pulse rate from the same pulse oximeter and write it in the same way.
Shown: 87 bpm
